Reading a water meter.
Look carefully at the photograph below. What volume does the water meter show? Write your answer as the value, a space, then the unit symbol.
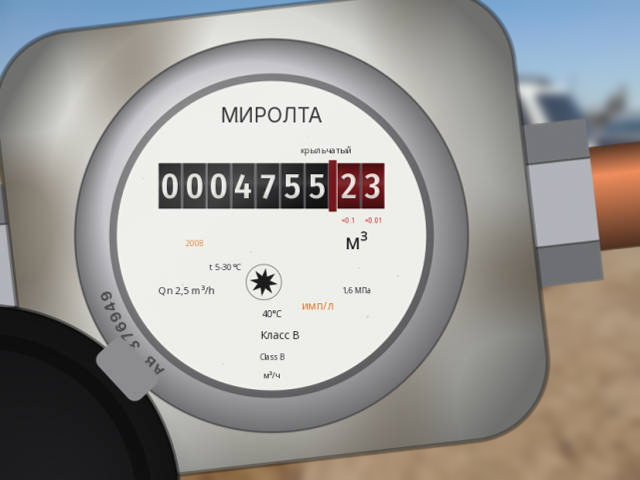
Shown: 4755.23 m³
